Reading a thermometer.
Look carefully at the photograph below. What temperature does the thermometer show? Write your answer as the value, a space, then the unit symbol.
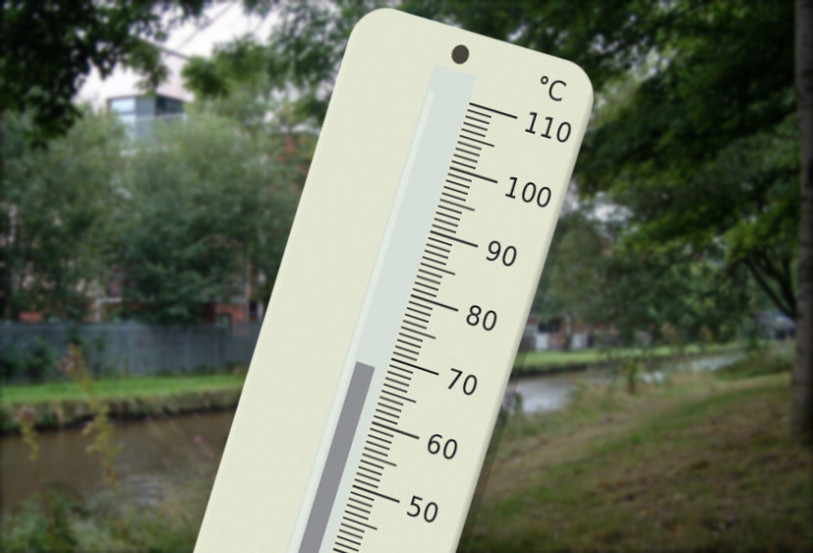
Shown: 68 °C
